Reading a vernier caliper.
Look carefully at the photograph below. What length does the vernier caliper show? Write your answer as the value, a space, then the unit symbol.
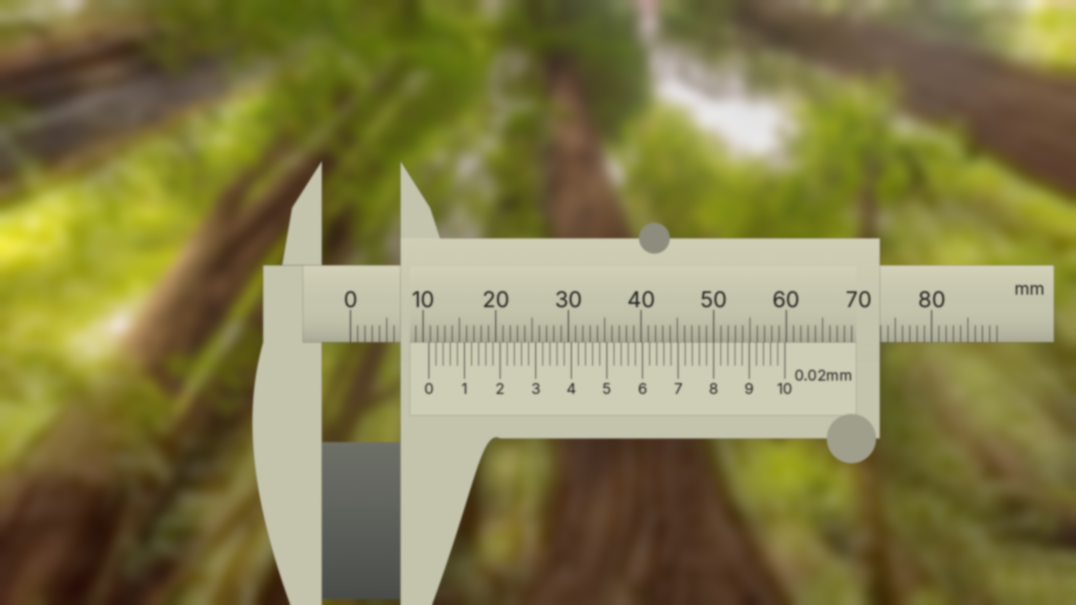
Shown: 10.8 mm
